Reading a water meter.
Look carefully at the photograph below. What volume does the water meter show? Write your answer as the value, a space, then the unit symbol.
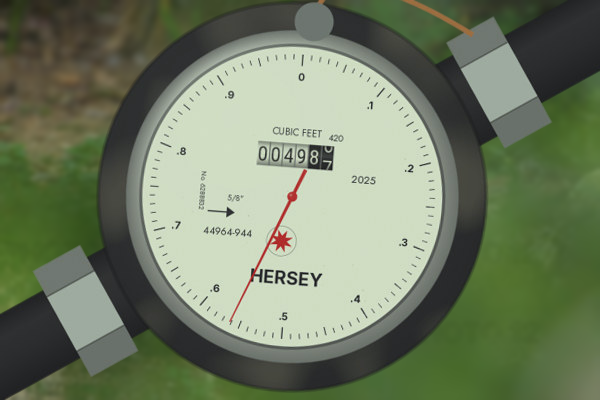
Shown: 4986.56 ft³
